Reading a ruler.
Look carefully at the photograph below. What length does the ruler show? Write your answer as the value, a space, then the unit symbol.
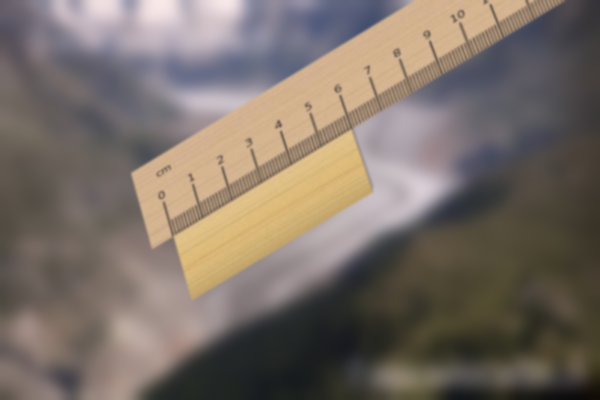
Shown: 6 cm
